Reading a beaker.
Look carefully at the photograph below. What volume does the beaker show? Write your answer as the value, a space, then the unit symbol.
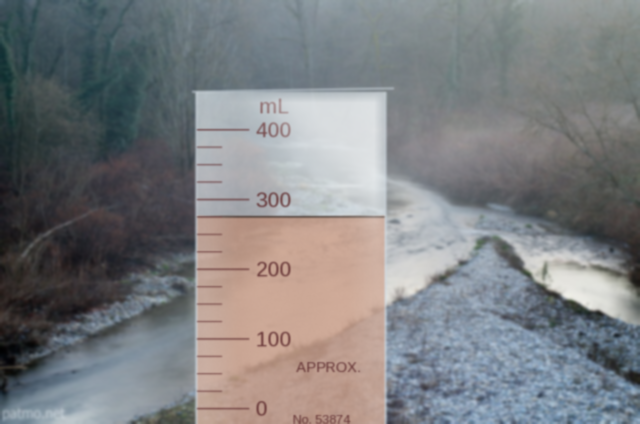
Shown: 275 mL
